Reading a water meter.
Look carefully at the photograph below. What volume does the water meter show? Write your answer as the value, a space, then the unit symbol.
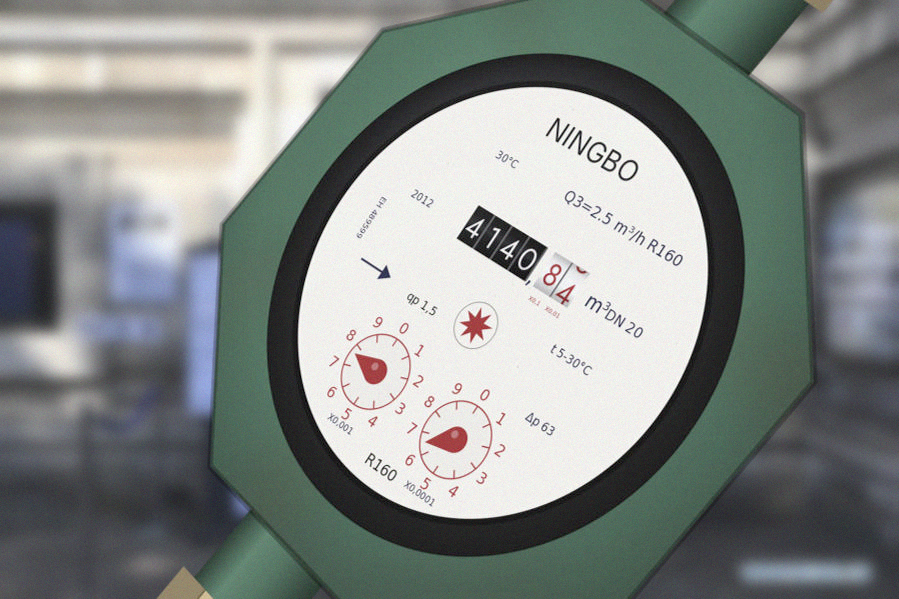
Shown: 4140.8376 m³
